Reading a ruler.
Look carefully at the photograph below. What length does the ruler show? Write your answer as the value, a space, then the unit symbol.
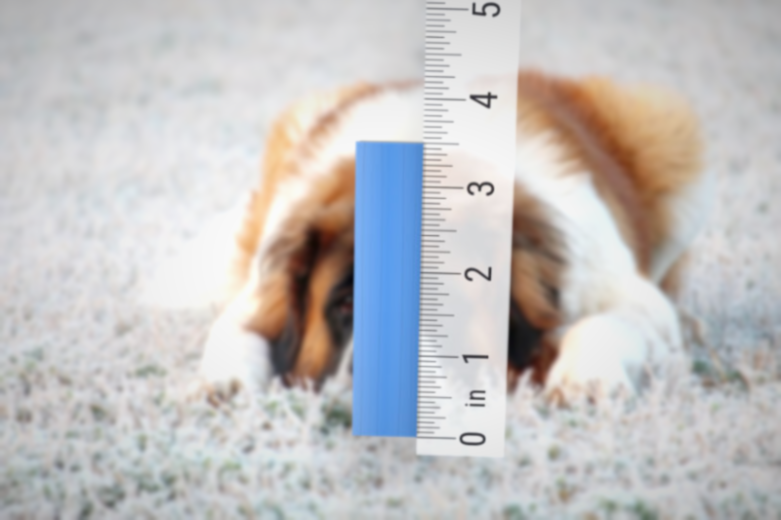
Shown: 3.5 in
